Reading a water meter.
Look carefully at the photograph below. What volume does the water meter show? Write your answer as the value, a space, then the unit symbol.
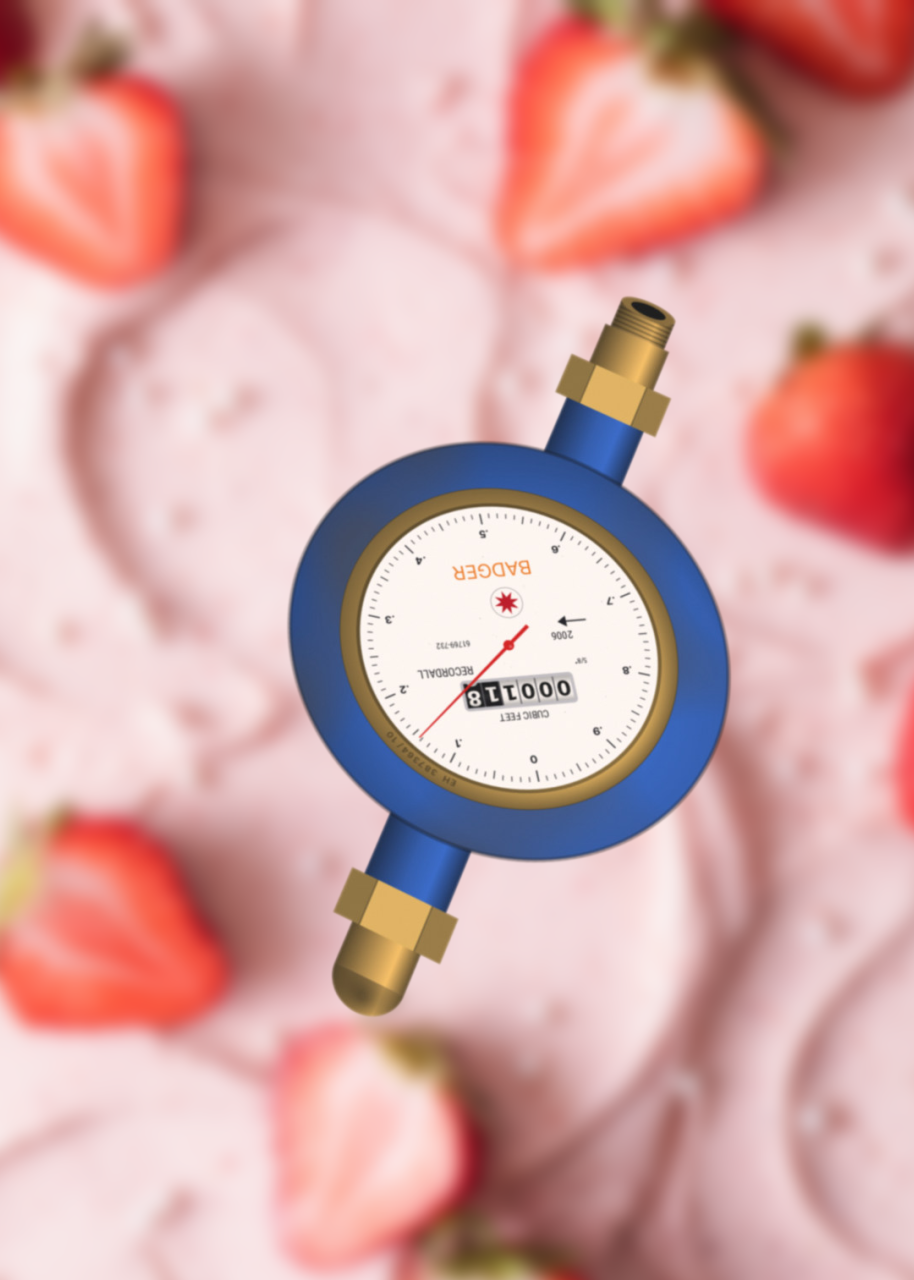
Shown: 118.14 ft³
